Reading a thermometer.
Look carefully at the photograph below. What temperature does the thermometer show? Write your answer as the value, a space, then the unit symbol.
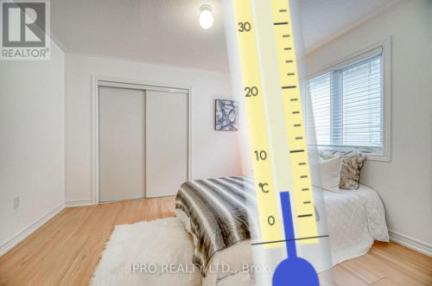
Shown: 4 °C
